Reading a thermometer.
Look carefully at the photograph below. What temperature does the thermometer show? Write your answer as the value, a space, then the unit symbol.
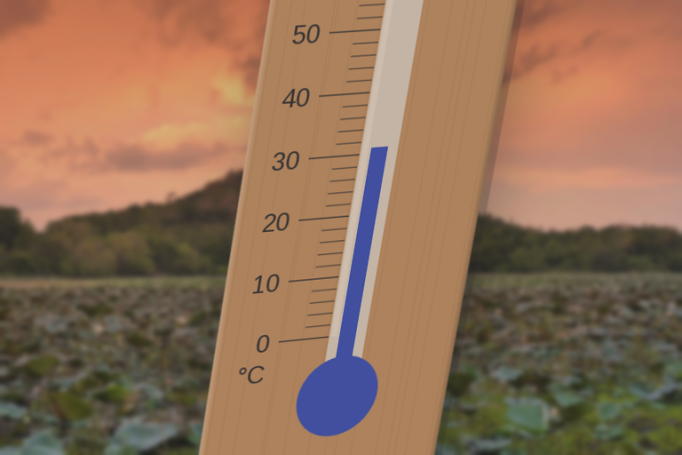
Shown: 31 °C
